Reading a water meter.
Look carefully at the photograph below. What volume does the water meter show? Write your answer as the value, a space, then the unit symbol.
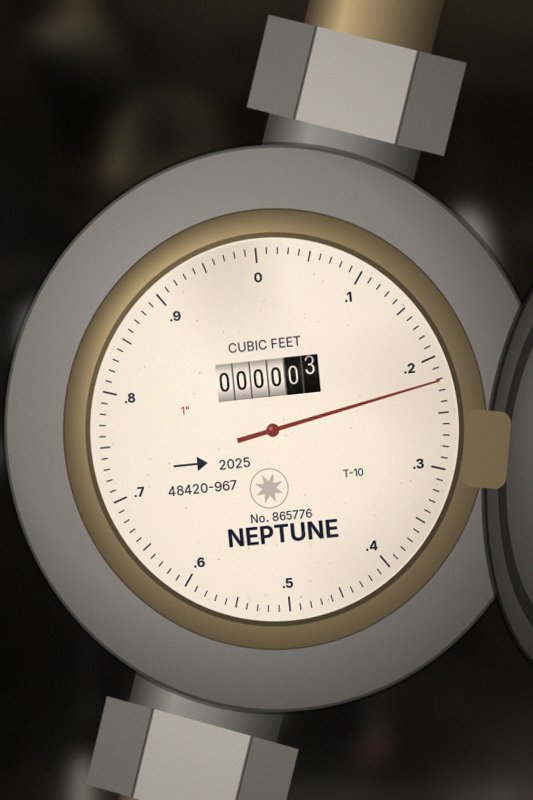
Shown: 3.22 ft³
